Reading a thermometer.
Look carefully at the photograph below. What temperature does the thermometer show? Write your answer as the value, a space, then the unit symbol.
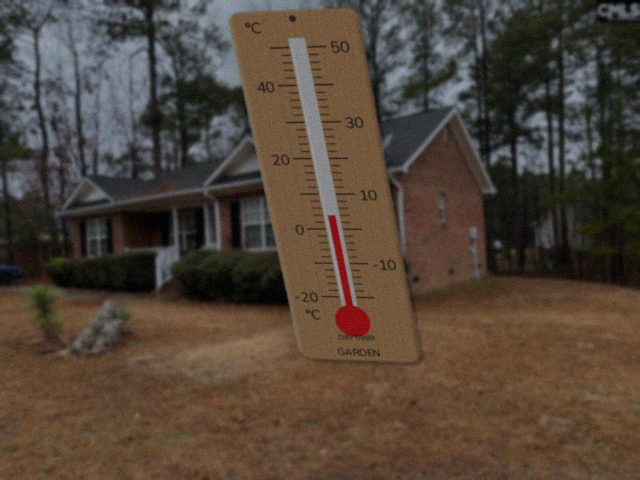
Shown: 4 °C
